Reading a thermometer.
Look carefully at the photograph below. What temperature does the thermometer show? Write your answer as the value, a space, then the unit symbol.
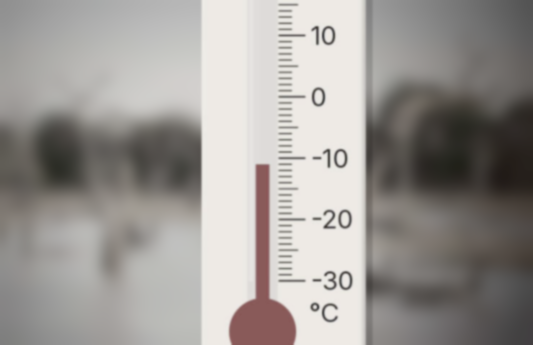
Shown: -11 °C
